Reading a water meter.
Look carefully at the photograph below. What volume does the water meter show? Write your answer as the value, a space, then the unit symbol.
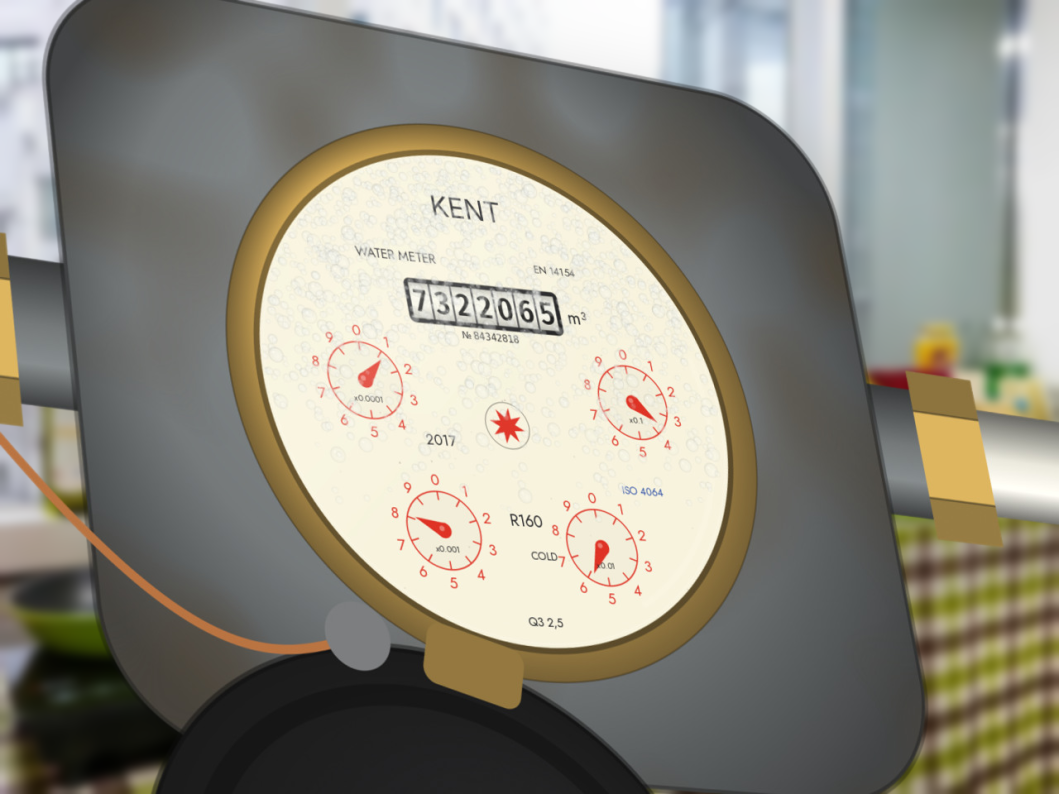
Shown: 7322065.3581 m³
